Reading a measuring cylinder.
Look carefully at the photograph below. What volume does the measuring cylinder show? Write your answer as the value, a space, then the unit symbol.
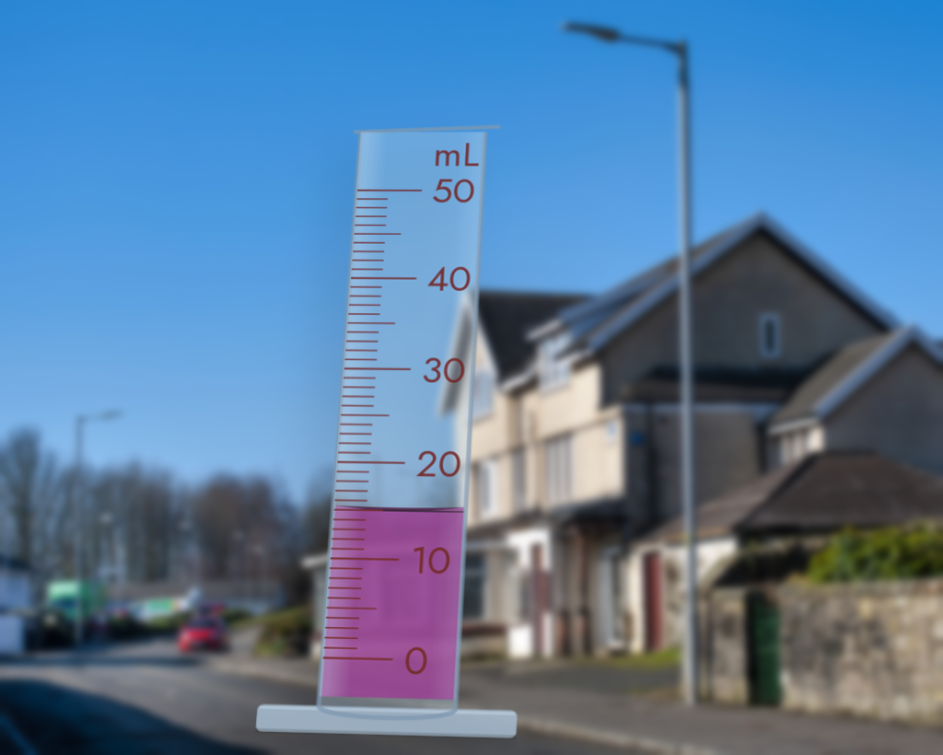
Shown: 15 mL
